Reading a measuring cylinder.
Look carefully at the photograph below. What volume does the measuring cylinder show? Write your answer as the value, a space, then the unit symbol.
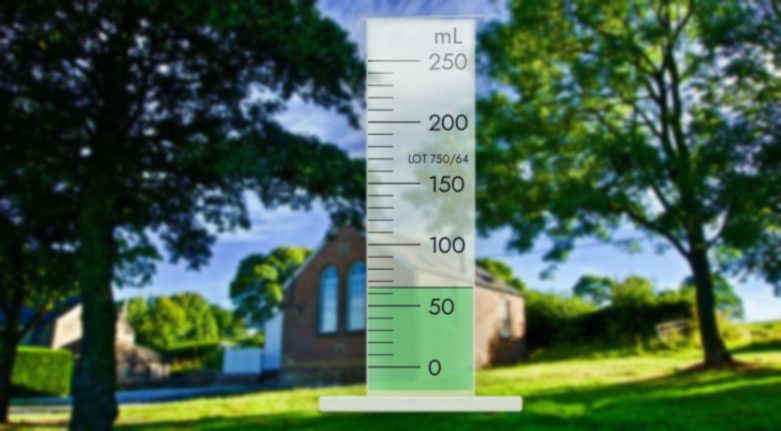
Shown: 65 mL
